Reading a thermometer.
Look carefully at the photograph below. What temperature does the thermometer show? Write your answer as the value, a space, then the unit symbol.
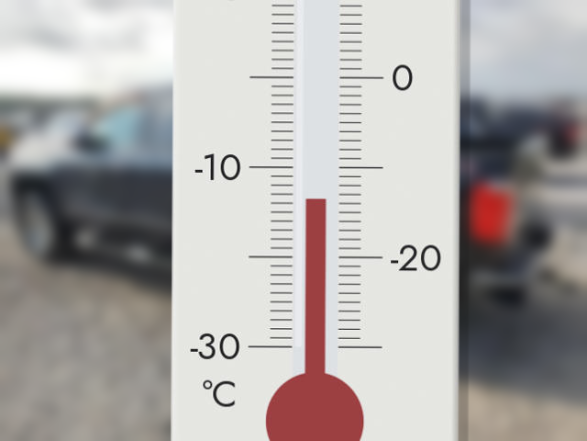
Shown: -13.5 °C
